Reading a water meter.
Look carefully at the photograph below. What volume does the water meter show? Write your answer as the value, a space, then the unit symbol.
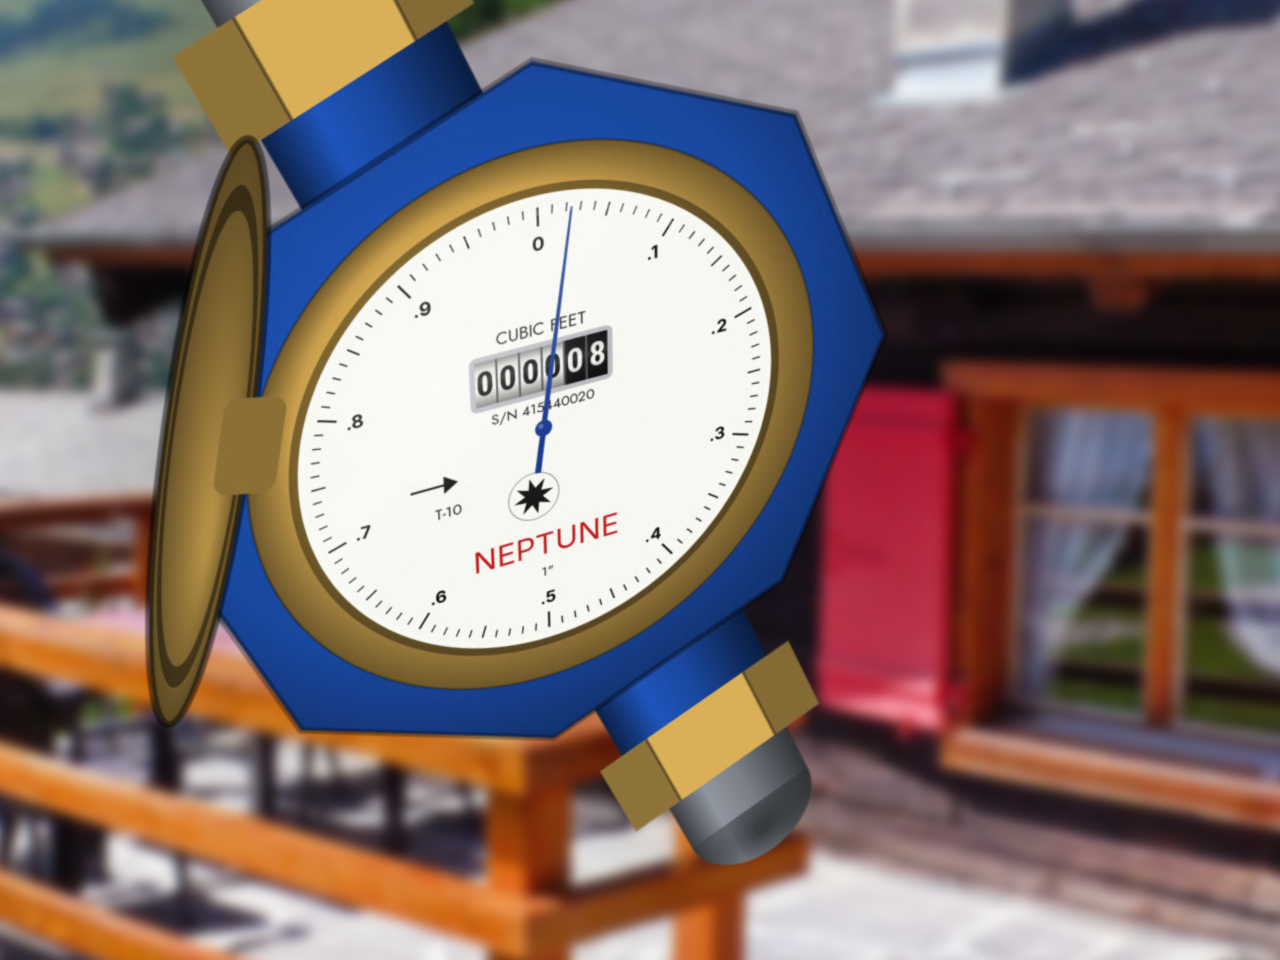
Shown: 8.02 ft³
